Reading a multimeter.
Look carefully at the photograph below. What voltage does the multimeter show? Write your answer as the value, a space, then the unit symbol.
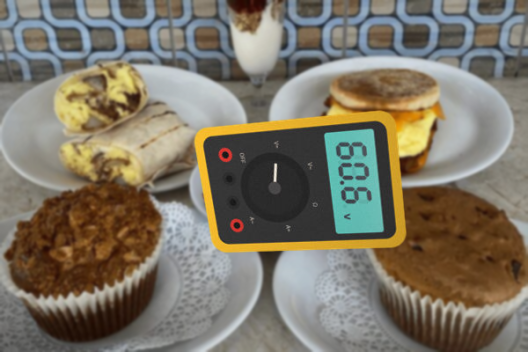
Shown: 60.6 V
